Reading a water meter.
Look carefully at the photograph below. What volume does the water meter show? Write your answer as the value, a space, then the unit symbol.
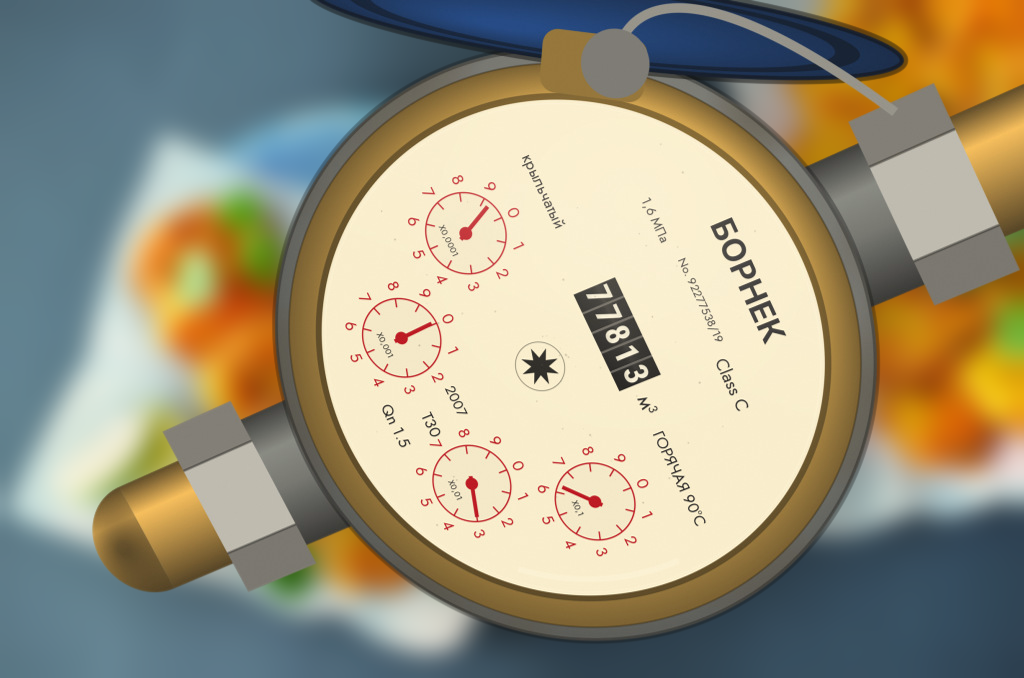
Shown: 77813.6299 m³
